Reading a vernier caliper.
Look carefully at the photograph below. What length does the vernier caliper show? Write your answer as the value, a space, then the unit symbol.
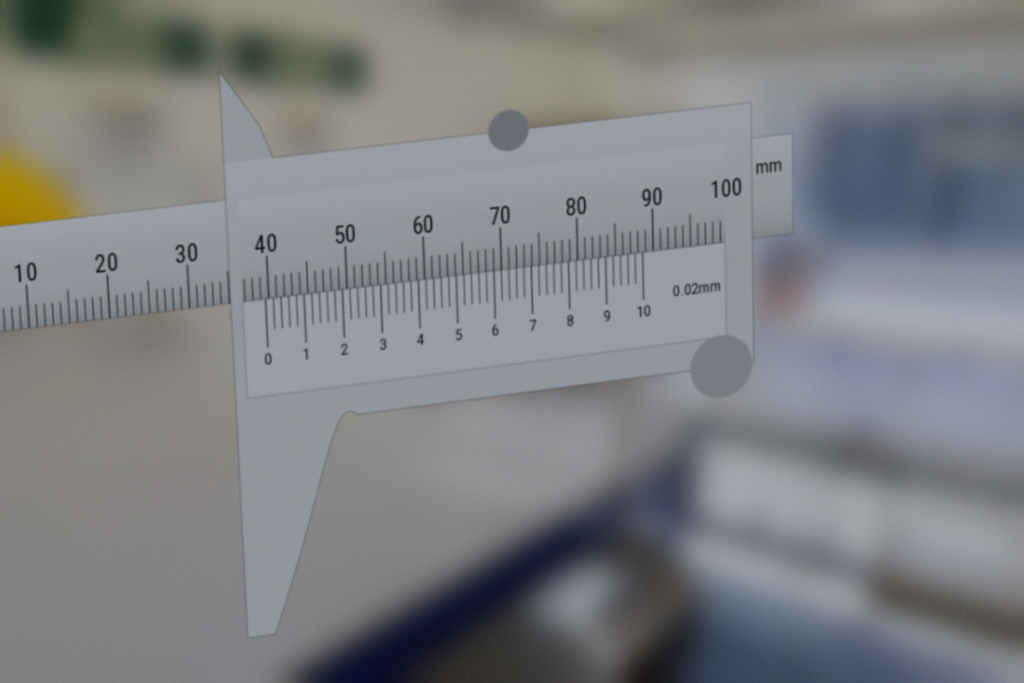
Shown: 39.6 mm
